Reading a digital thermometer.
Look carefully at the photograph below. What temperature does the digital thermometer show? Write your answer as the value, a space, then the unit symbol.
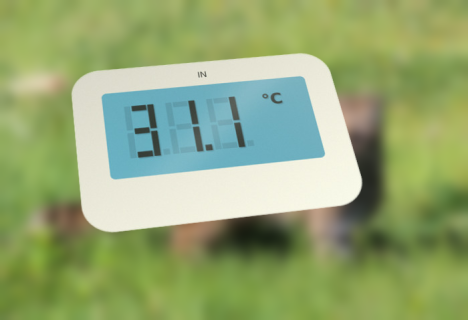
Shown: 31.1 °C
